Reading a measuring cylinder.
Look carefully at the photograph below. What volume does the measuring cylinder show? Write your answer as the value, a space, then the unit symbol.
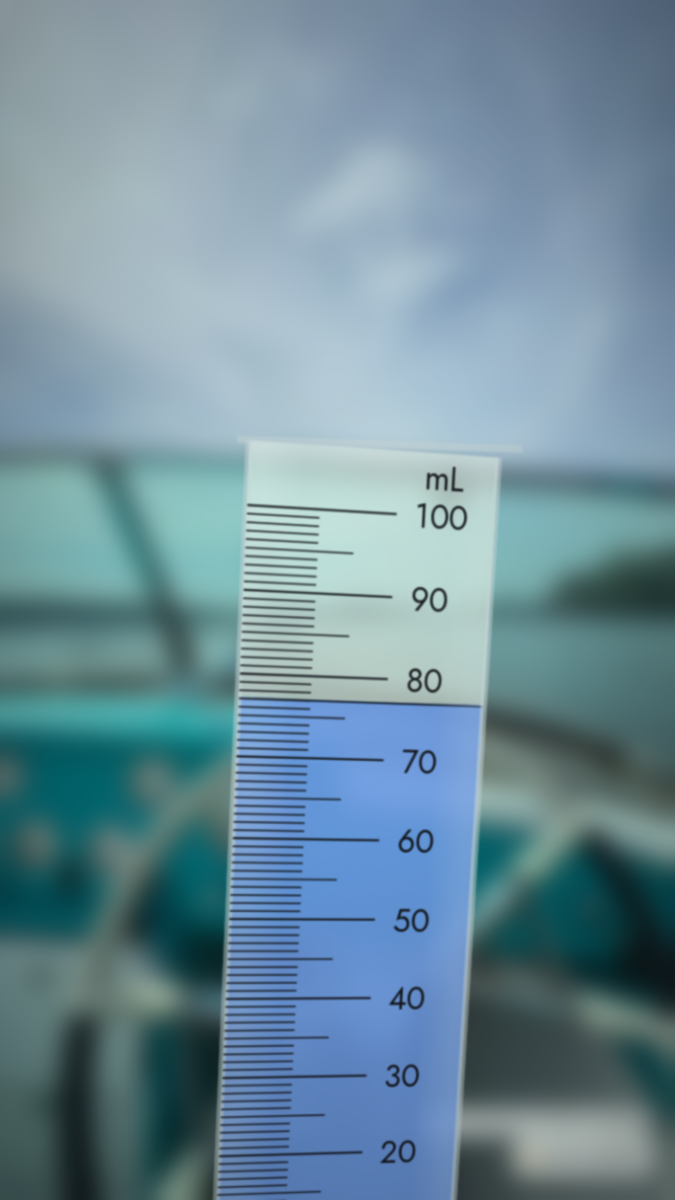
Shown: 77 mL
